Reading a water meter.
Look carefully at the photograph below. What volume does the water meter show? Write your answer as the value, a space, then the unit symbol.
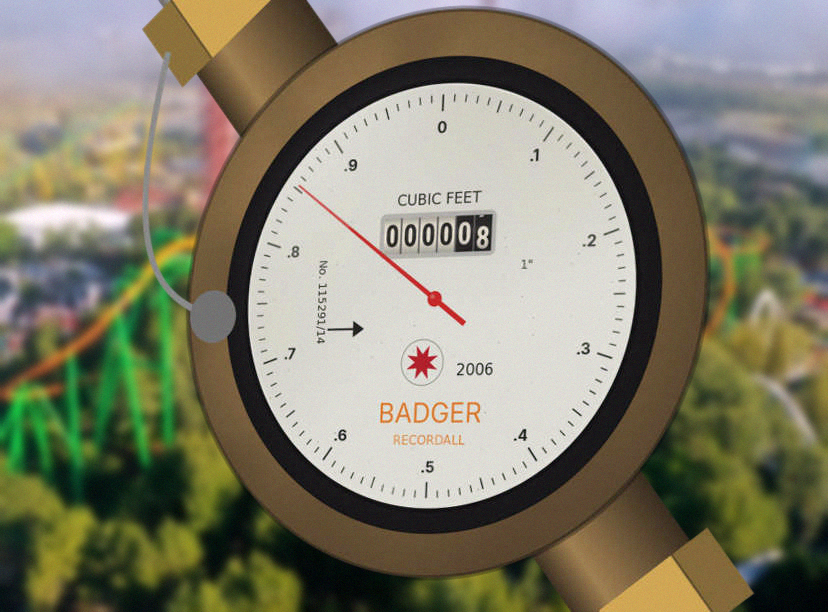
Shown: 7.85 ft³
